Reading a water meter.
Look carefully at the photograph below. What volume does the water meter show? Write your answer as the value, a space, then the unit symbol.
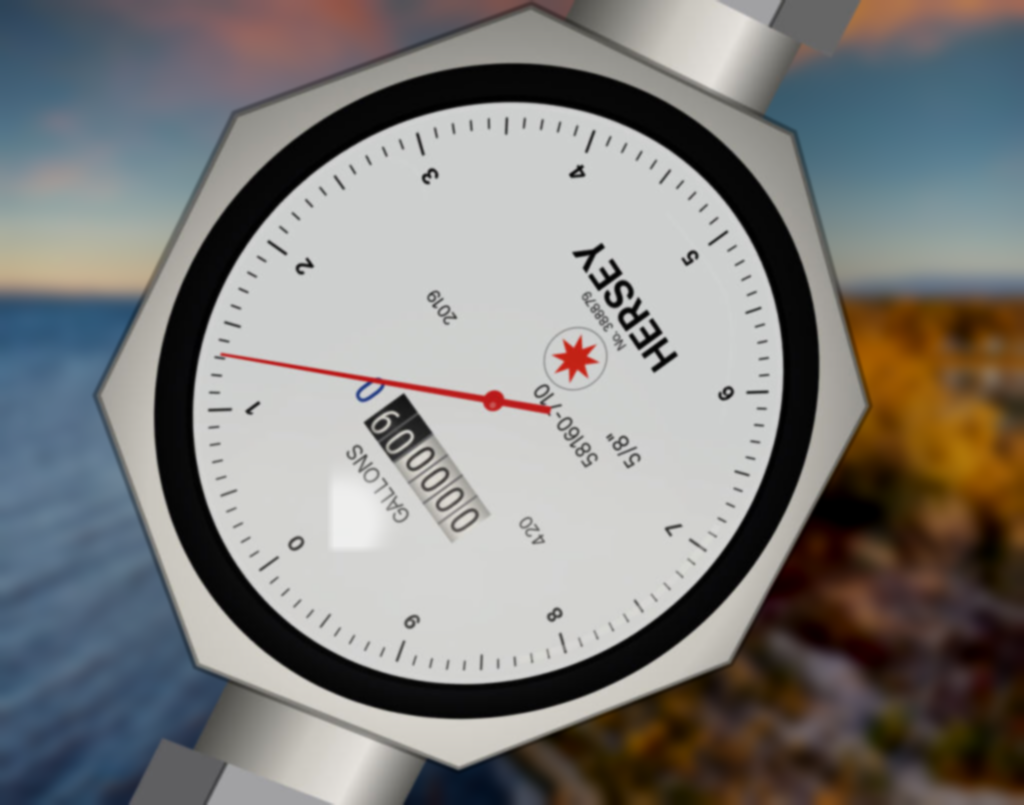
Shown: 91.3 gal
